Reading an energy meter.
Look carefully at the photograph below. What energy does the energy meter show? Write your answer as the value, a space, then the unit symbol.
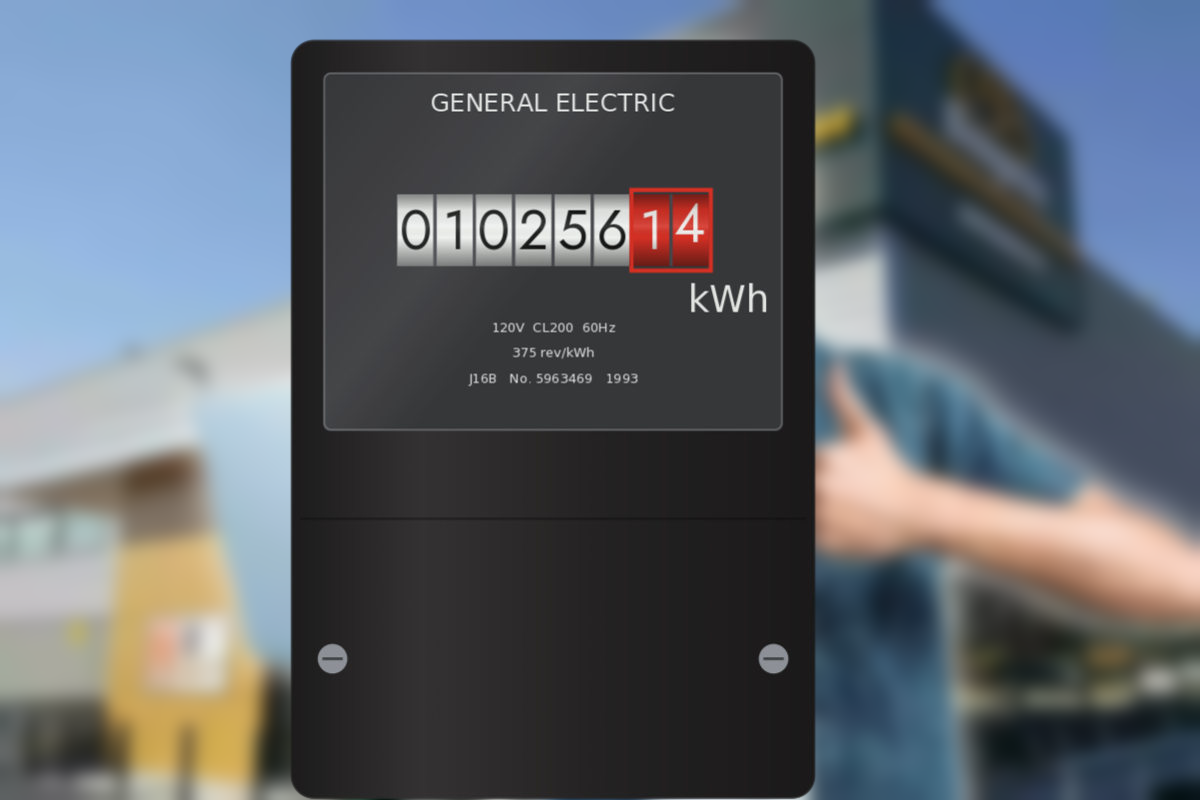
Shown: 10256.14 kWh
